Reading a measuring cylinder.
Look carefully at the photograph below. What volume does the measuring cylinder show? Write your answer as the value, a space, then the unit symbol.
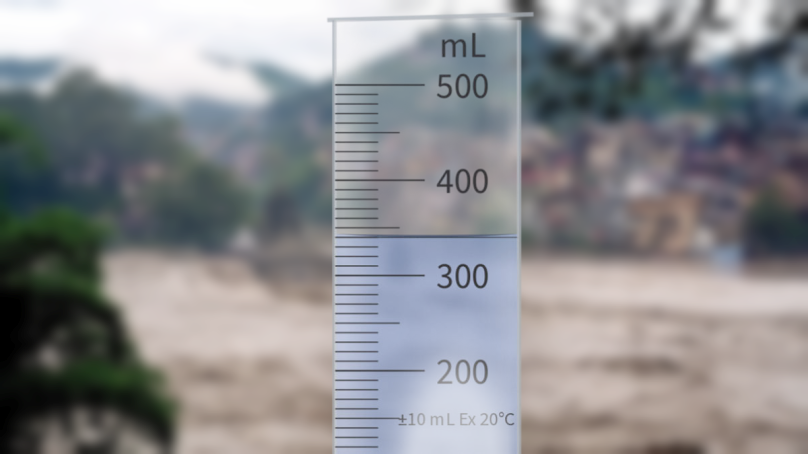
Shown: 340 mL
